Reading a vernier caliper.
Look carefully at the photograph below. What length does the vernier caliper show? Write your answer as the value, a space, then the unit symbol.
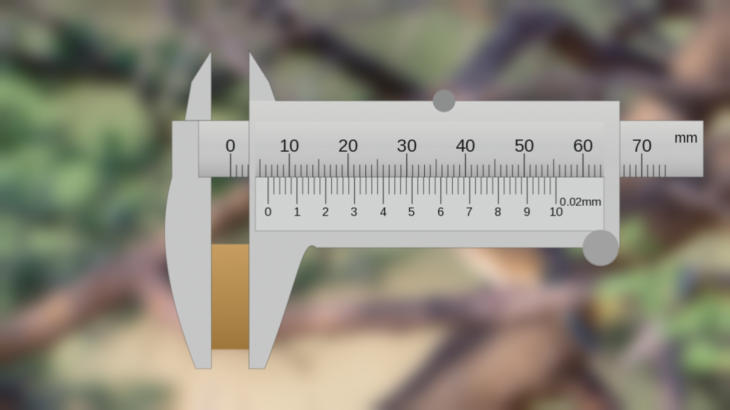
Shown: 6.4 mm
